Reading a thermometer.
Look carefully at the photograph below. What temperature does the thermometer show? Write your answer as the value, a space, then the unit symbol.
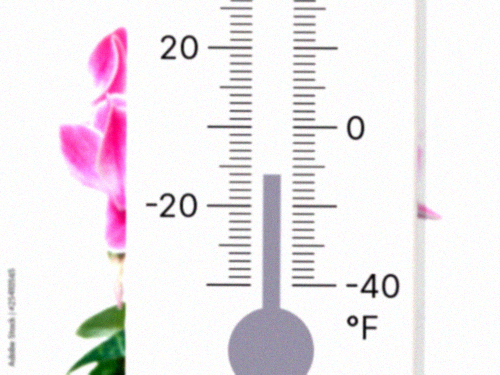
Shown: -12 °F
